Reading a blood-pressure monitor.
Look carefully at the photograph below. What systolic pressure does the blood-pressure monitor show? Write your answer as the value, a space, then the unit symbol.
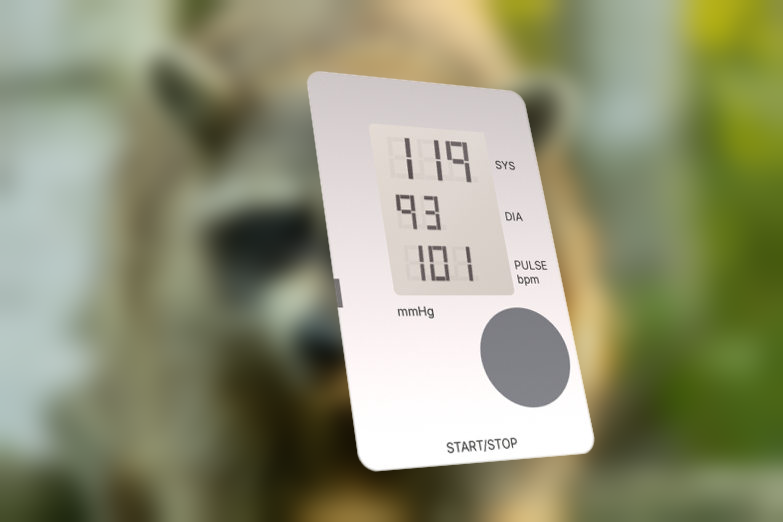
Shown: 119 mmHg
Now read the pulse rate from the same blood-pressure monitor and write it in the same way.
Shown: 101 bpm
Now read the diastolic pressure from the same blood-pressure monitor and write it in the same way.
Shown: 93 mmHg
